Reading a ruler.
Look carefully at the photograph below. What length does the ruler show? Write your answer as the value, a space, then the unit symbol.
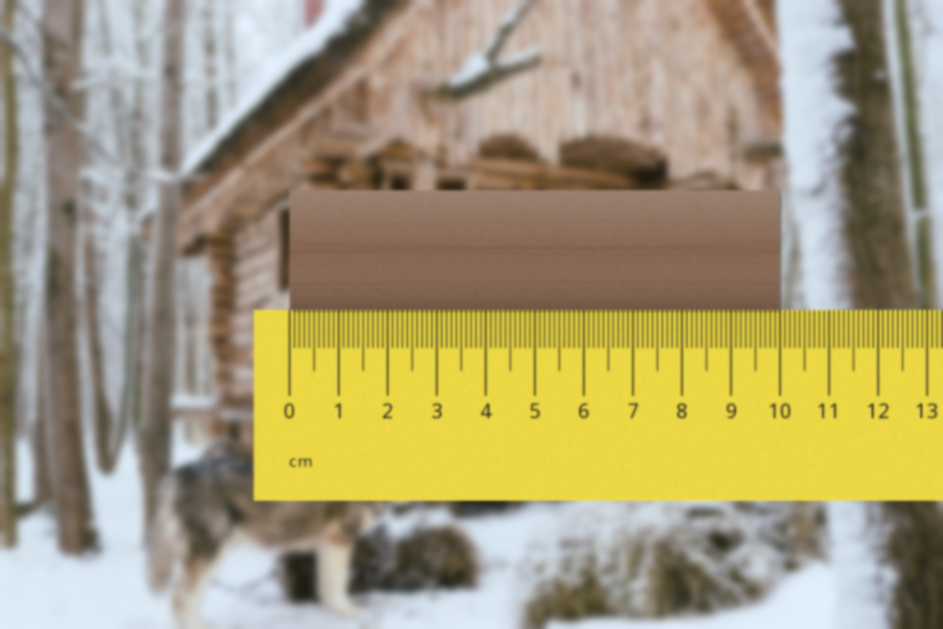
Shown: 10 cm
